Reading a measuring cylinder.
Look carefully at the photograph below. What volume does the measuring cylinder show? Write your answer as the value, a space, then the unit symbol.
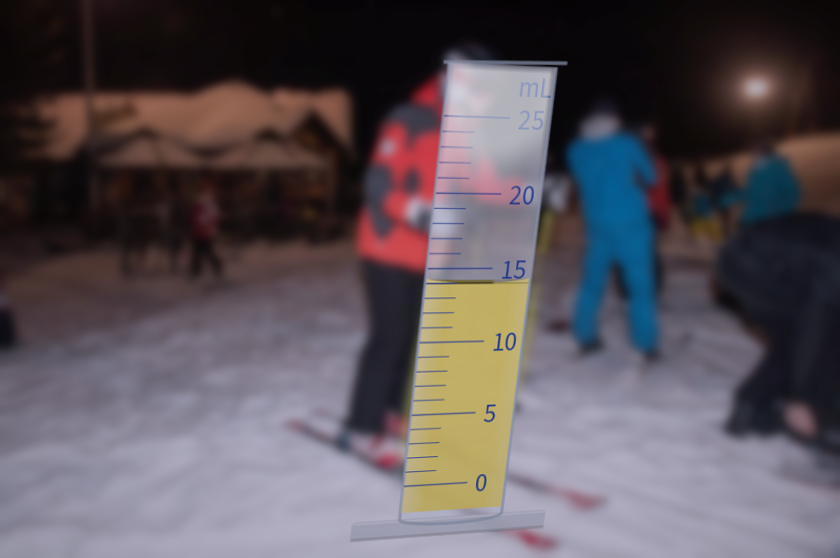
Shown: 14 mL
